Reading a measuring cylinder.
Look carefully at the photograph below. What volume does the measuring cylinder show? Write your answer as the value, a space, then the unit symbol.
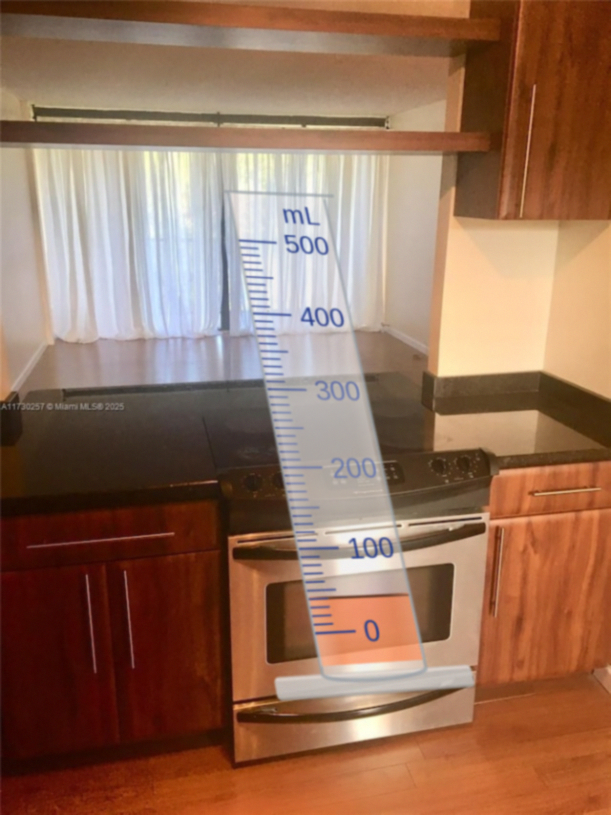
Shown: 40 mL
